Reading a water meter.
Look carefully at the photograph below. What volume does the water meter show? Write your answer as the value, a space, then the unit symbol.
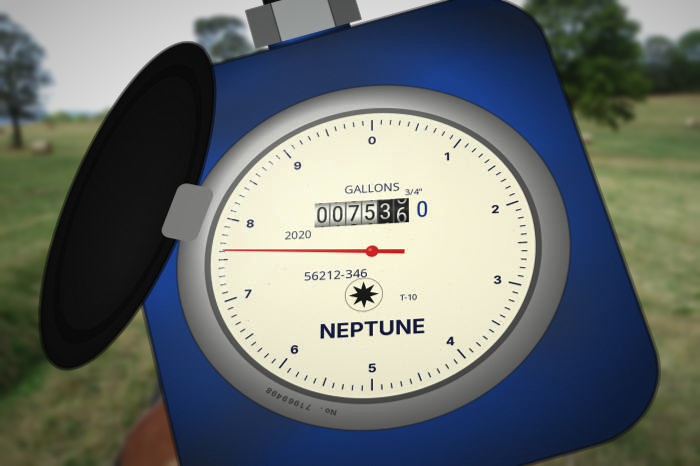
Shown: 75357.6 gal
